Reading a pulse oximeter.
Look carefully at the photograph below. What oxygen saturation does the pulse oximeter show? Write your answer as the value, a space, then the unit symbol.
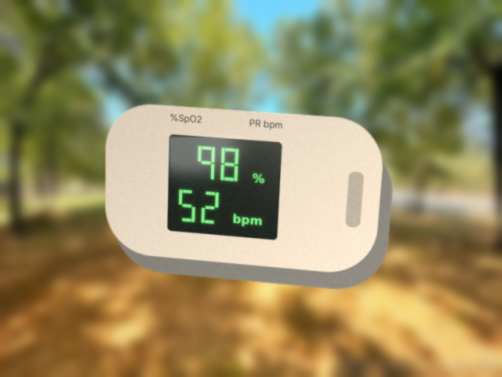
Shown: 98 %
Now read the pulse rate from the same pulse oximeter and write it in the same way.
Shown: 52 bpm
